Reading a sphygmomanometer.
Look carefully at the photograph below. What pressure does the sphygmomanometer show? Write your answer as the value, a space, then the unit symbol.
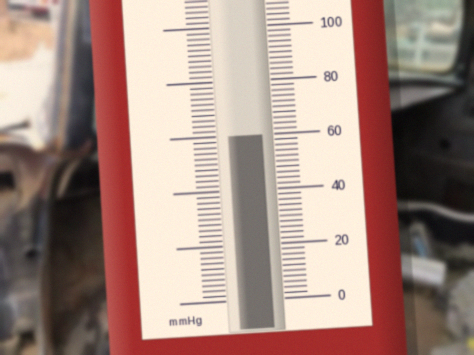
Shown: 60 mmHg
